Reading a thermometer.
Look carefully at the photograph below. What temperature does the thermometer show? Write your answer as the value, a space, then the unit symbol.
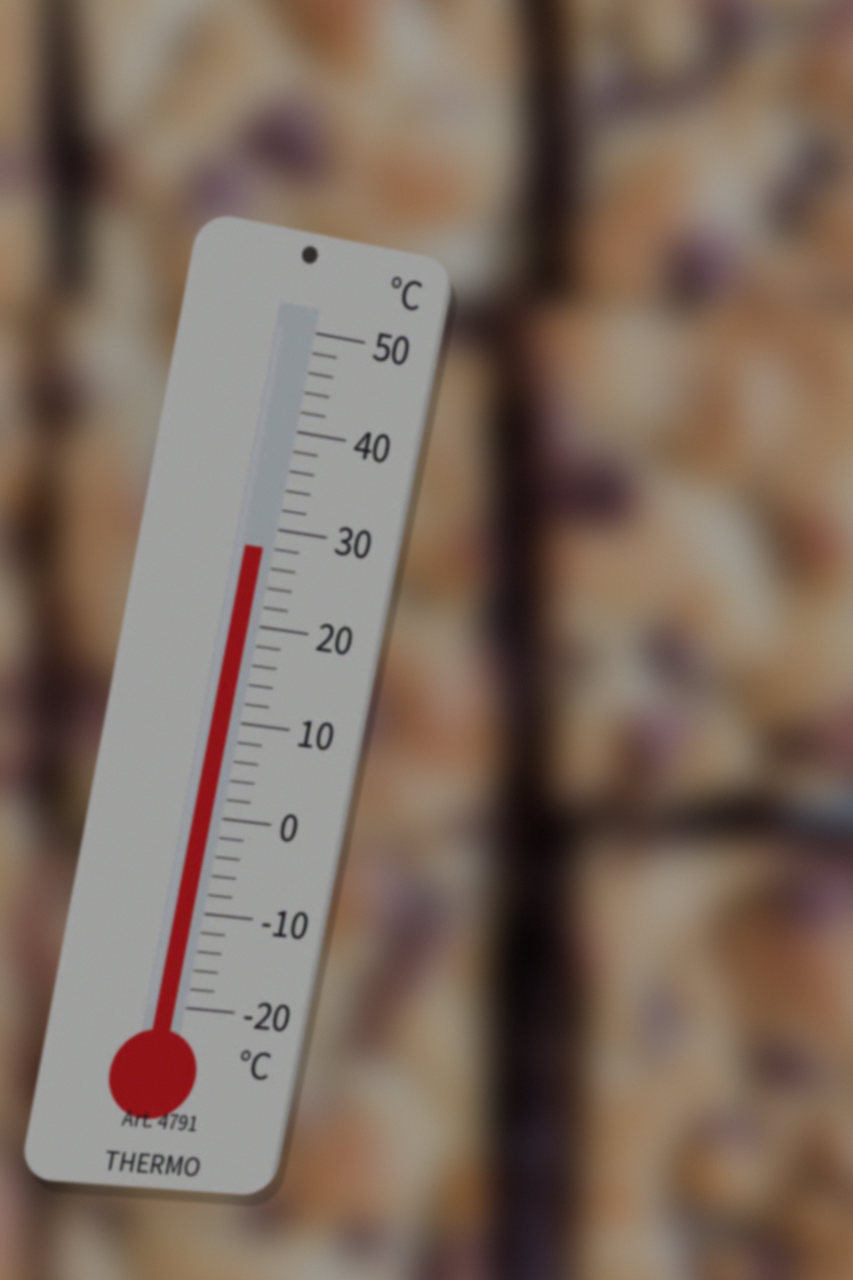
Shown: 28 °C
